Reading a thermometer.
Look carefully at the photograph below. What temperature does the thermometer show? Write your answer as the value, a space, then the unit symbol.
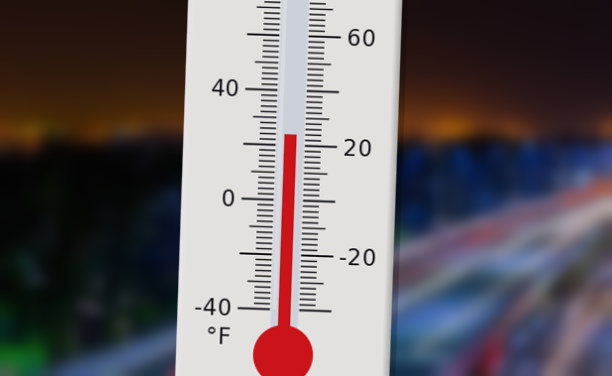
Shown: 24 °F
